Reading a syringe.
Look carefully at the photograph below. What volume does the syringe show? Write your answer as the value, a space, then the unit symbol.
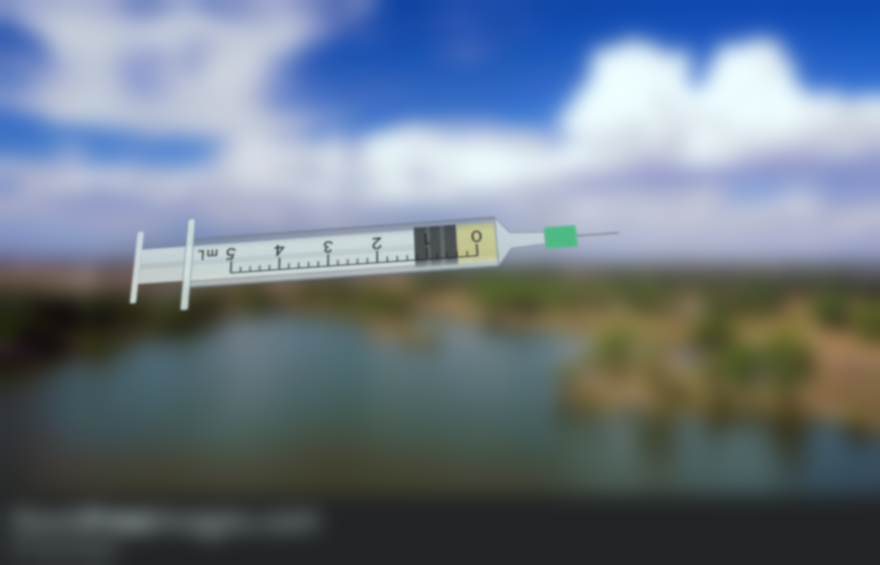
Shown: 0.4 mL
